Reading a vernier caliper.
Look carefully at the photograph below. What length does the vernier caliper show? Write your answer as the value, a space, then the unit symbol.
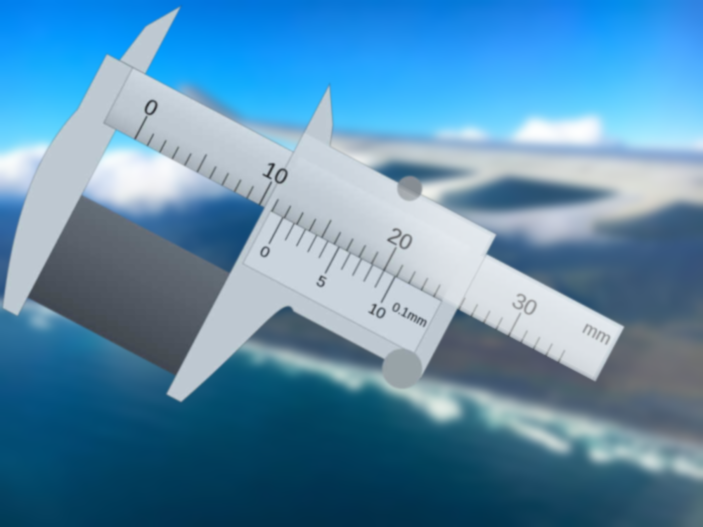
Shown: 11.9 mm
